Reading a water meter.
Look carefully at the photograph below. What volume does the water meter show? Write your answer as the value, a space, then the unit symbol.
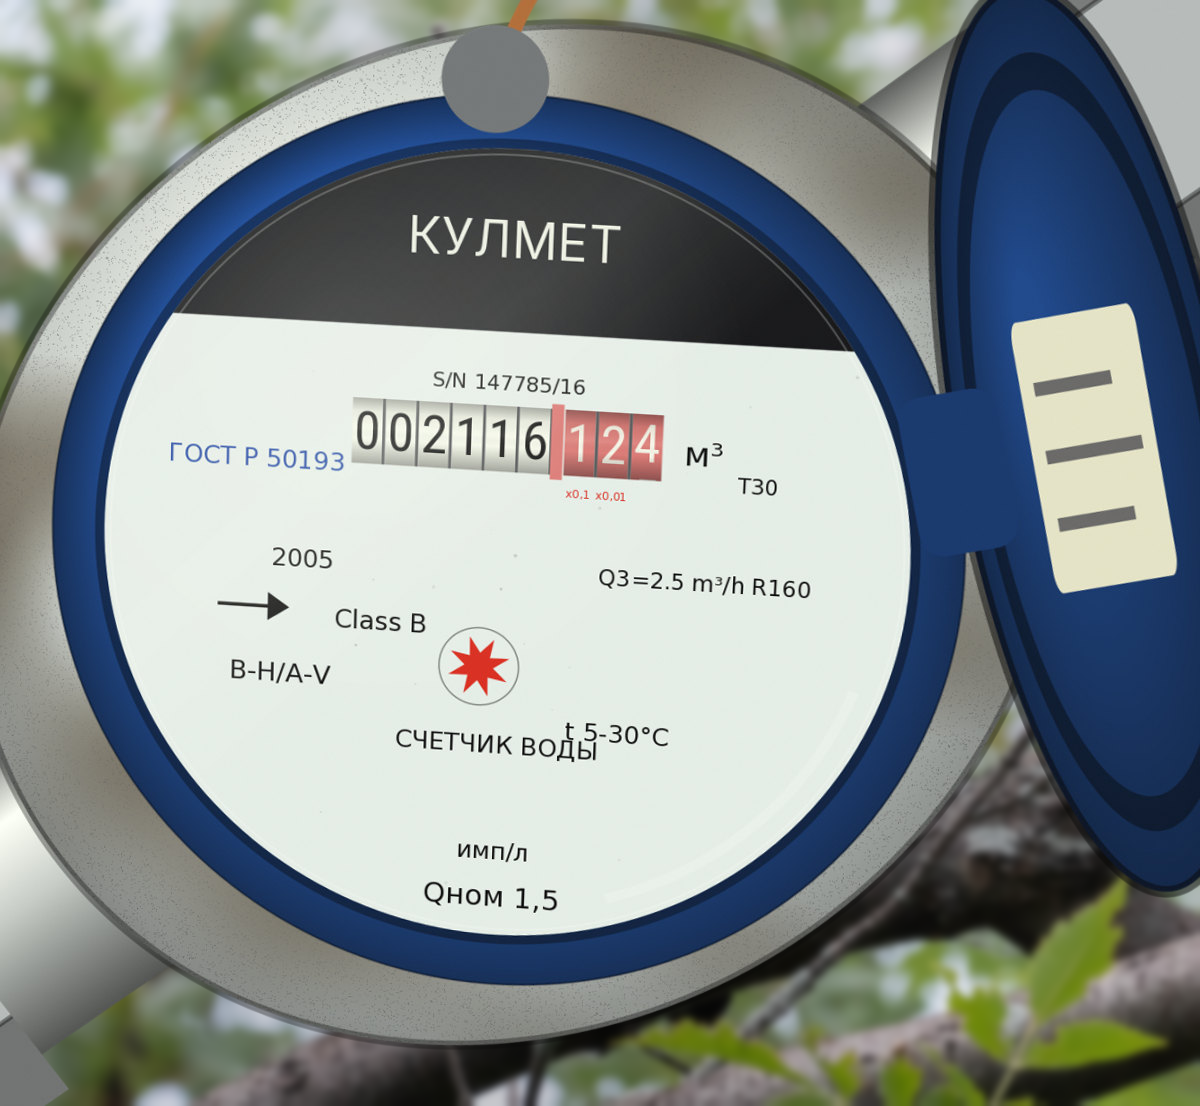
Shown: 2116.124 m³
